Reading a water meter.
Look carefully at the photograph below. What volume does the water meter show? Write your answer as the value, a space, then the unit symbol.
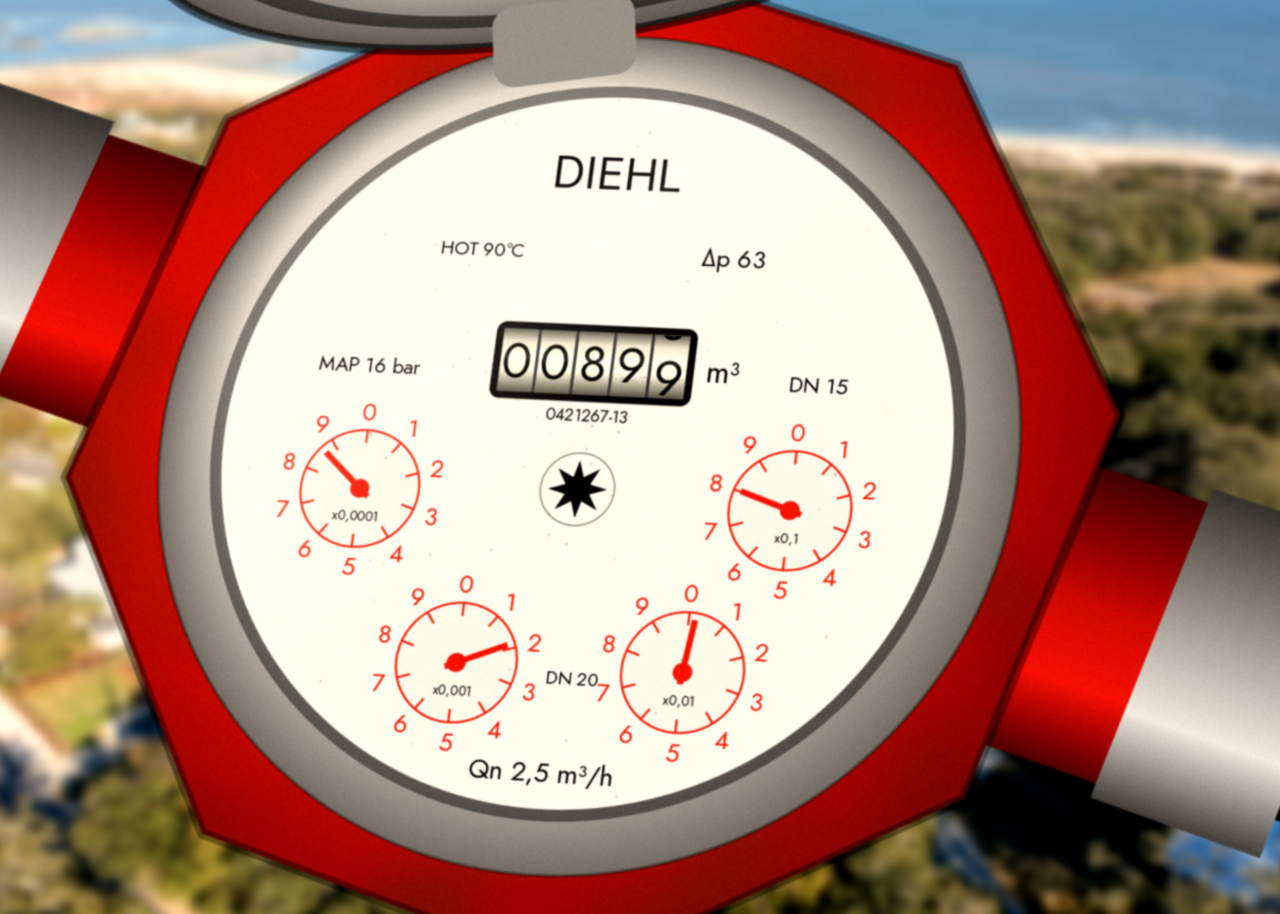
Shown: 898.8018 m³
